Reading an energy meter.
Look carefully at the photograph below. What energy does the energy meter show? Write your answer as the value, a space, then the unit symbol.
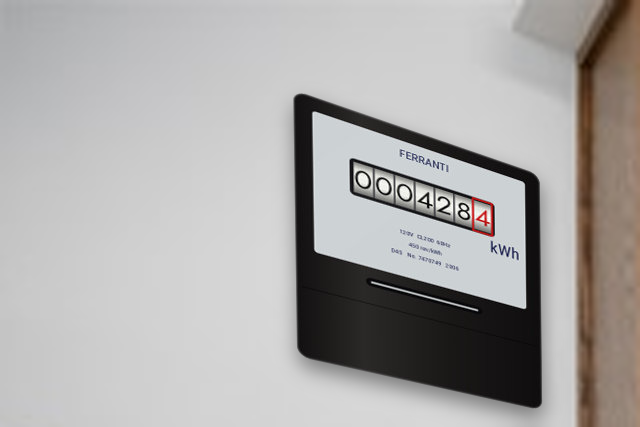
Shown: 428.4 kWh
